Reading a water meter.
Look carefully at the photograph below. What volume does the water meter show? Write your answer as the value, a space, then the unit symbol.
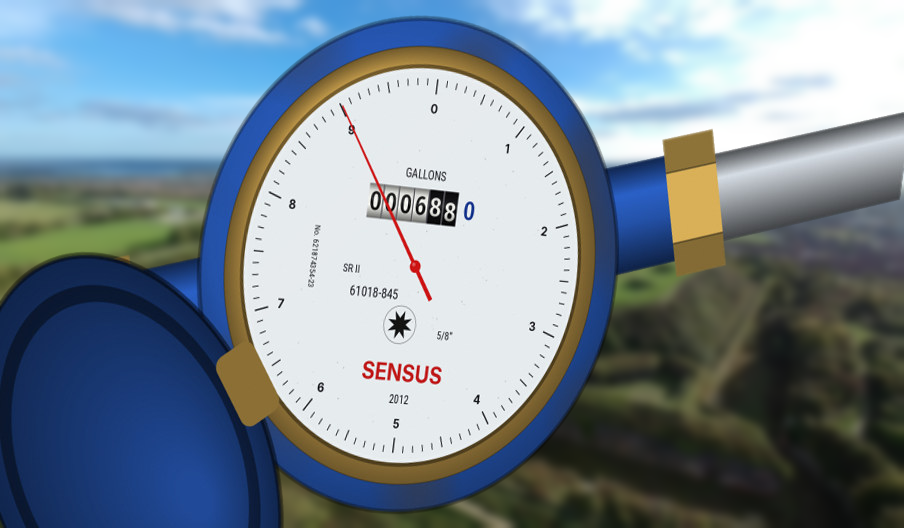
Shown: 6879.0 gal
